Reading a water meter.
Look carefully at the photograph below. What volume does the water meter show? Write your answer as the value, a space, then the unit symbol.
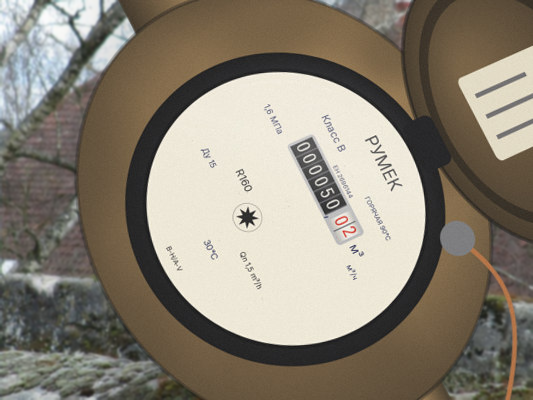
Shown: 50.02 m³
